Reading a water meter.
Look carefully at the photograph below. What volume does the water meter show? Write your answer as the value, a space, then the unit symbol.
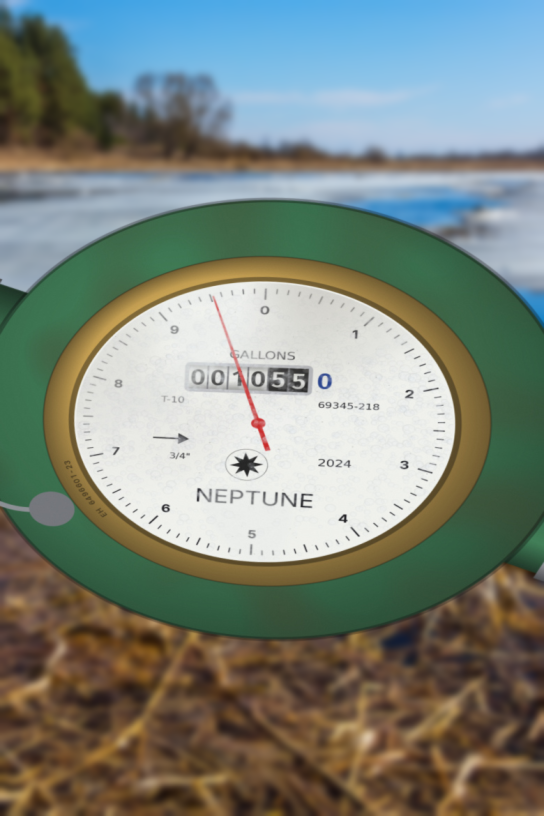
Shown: 10549.5 gal
